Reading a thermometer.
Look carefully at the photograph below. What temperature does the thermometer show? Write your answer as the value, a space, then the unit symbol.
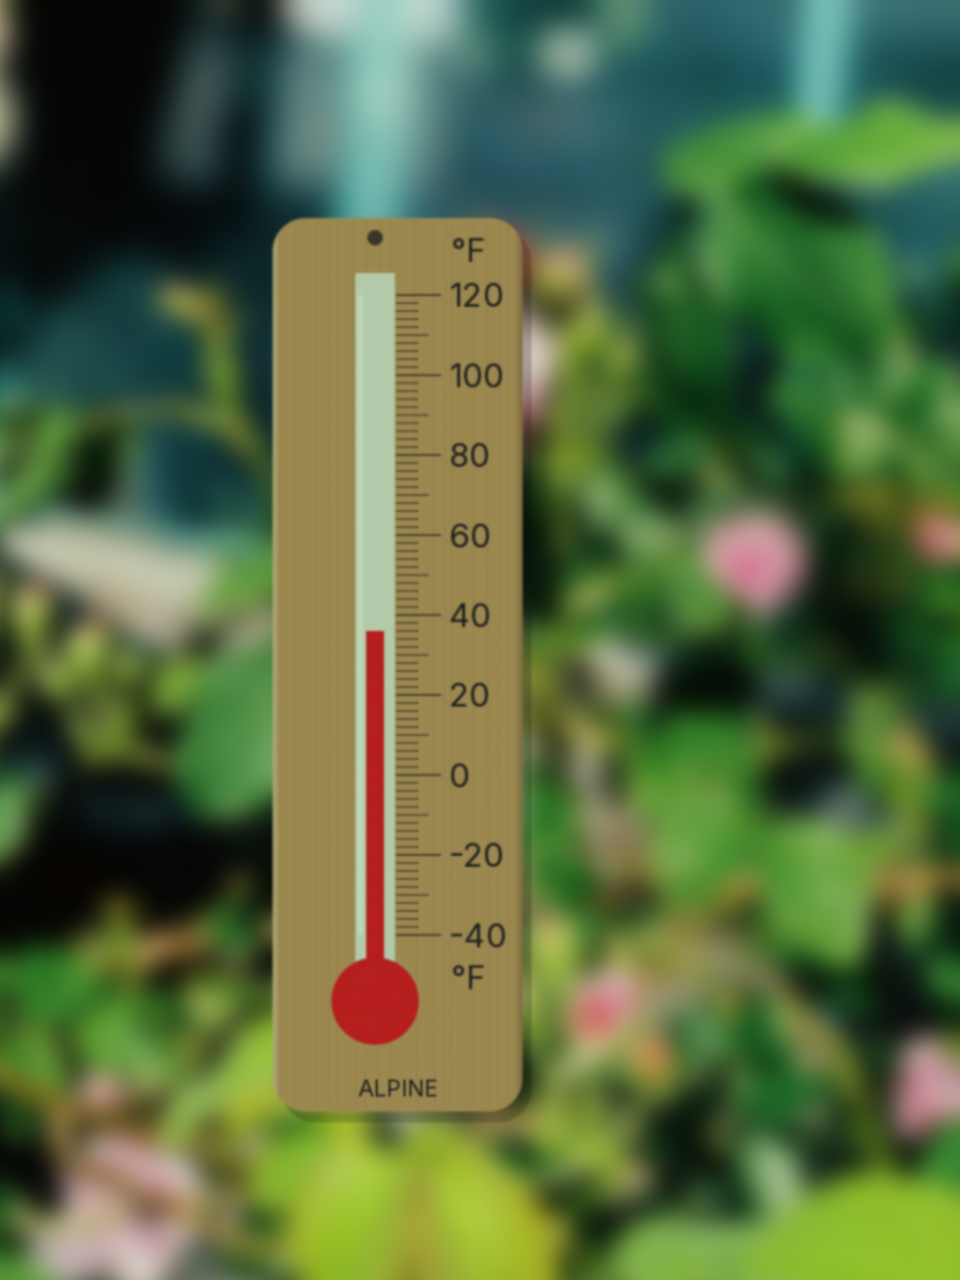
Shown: 36 °F
